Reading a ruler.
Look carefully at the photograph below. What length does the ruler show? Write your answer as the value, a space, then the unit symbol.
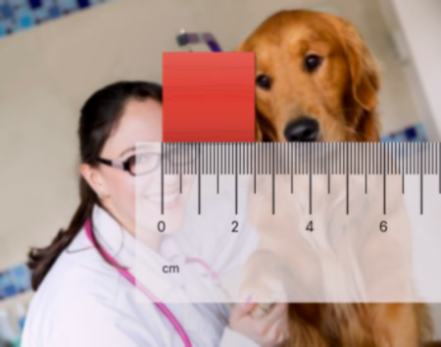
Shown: 2.5 cm
